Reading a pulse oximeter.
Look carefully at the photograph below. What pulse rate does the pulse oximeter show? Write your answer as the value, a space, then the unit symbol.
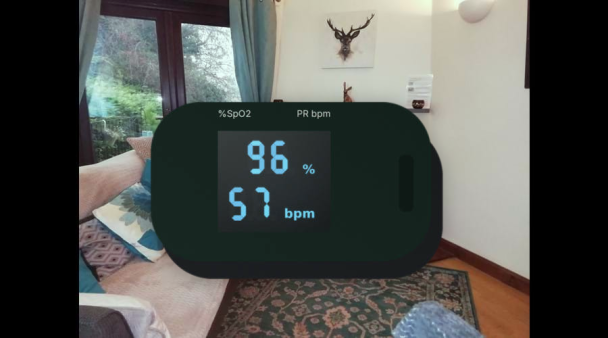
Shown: 57 bpm
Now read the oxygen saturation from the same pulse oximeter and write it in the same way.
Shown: 96 %
